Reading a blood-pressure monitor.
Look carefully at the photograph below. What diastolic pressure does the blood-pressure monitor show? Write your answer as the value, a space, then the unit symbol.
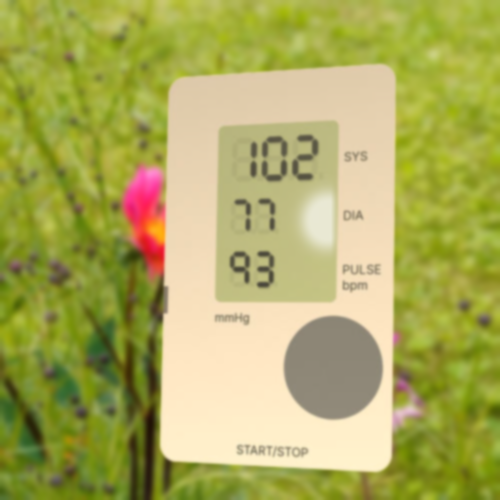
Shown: 77 mmHg
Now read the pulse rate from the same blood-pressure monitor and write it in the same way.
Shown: 93 bpm
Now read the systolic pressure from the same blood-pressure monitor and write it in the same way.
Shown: 102 mmHg
